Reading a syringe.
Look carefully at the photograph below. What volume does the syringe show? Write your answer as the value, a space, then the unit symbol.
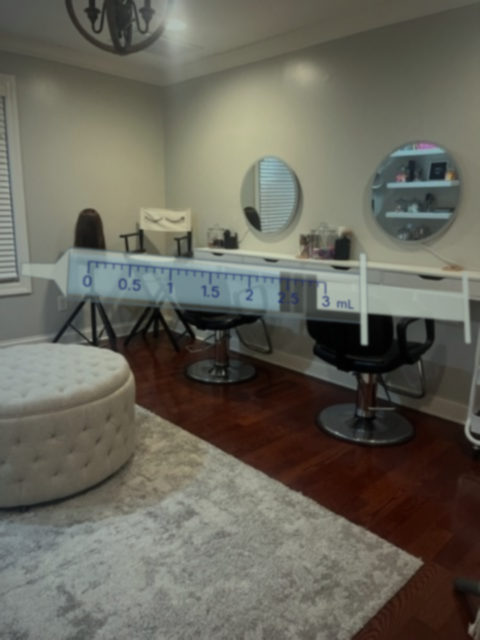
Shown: 2.4 mL
